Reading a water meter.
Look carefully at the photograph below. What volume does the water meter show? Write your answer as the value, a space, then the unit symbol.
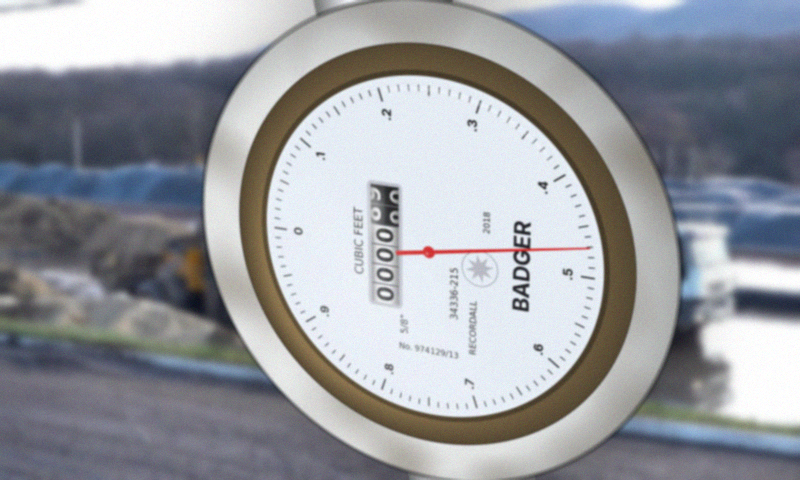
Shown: 89.47 ft³
